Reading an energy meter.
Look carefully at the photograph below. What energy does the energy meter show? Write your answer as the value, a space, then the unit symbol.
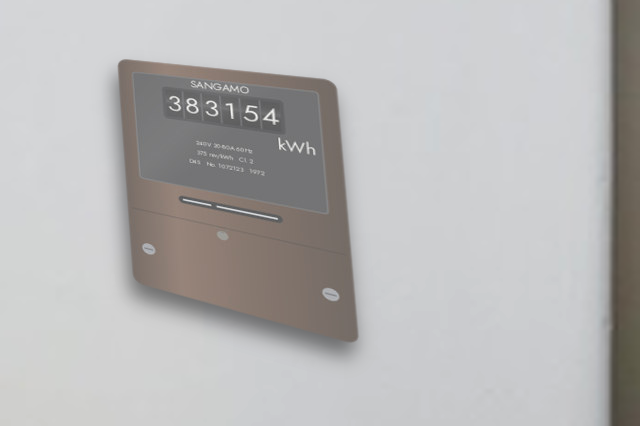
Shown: 383154 kWh
